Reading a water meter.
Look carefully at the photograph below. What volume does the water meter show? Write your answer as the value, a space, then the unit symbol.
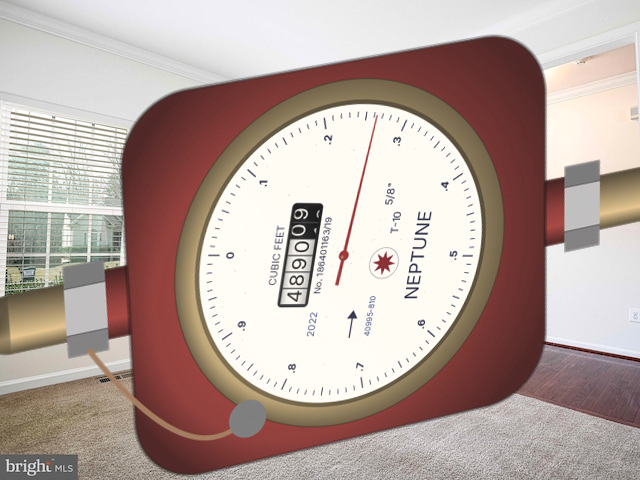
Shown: 489009.26 ft³
